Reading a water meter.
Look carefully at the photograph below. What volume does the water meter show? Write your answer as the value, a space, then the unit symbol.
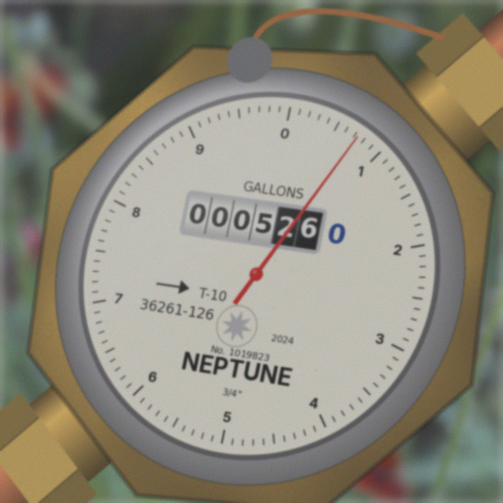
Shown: 5260.7 gal
